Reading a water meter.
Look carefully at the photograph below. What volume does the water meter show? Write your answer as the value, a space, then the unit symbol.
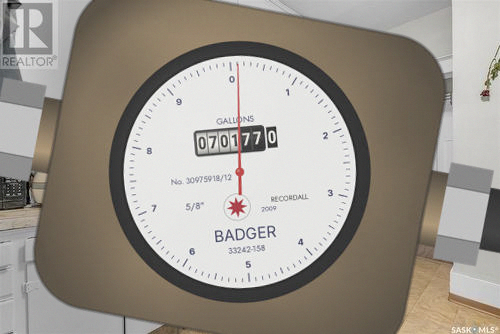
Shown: 701770.1 gal
